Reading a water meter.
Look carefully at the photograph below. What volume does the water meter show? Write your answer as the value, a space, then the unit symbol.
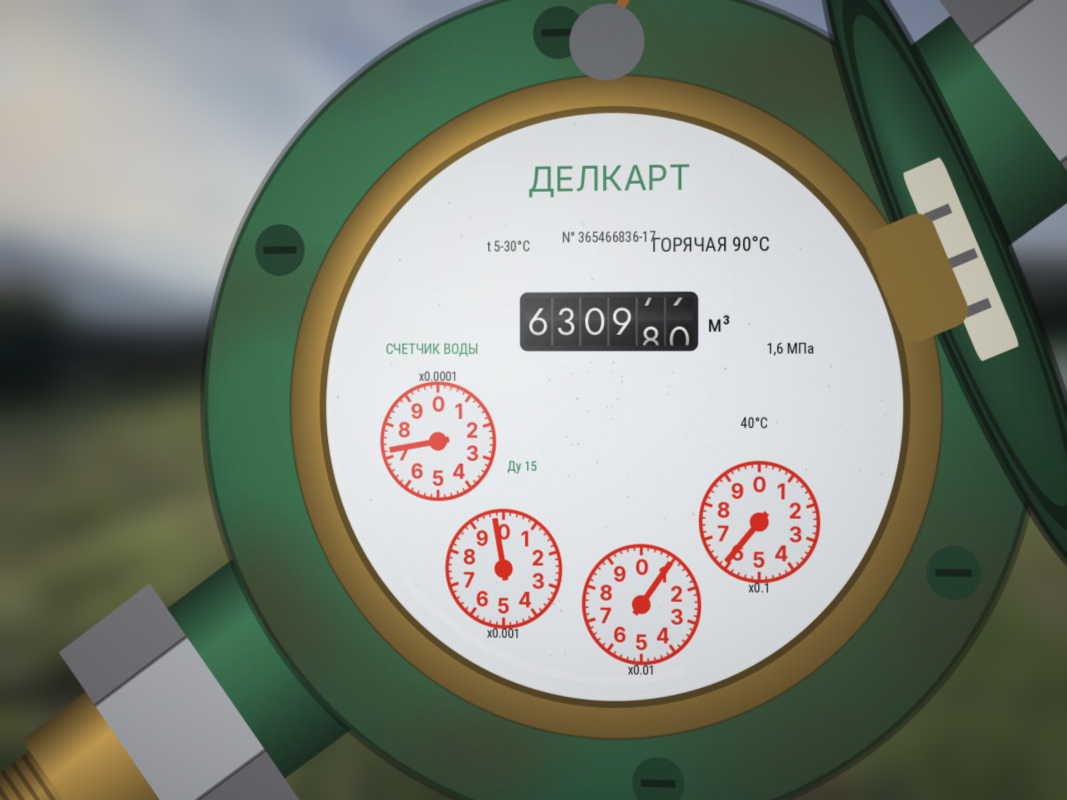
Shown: 630979.6097 m³
